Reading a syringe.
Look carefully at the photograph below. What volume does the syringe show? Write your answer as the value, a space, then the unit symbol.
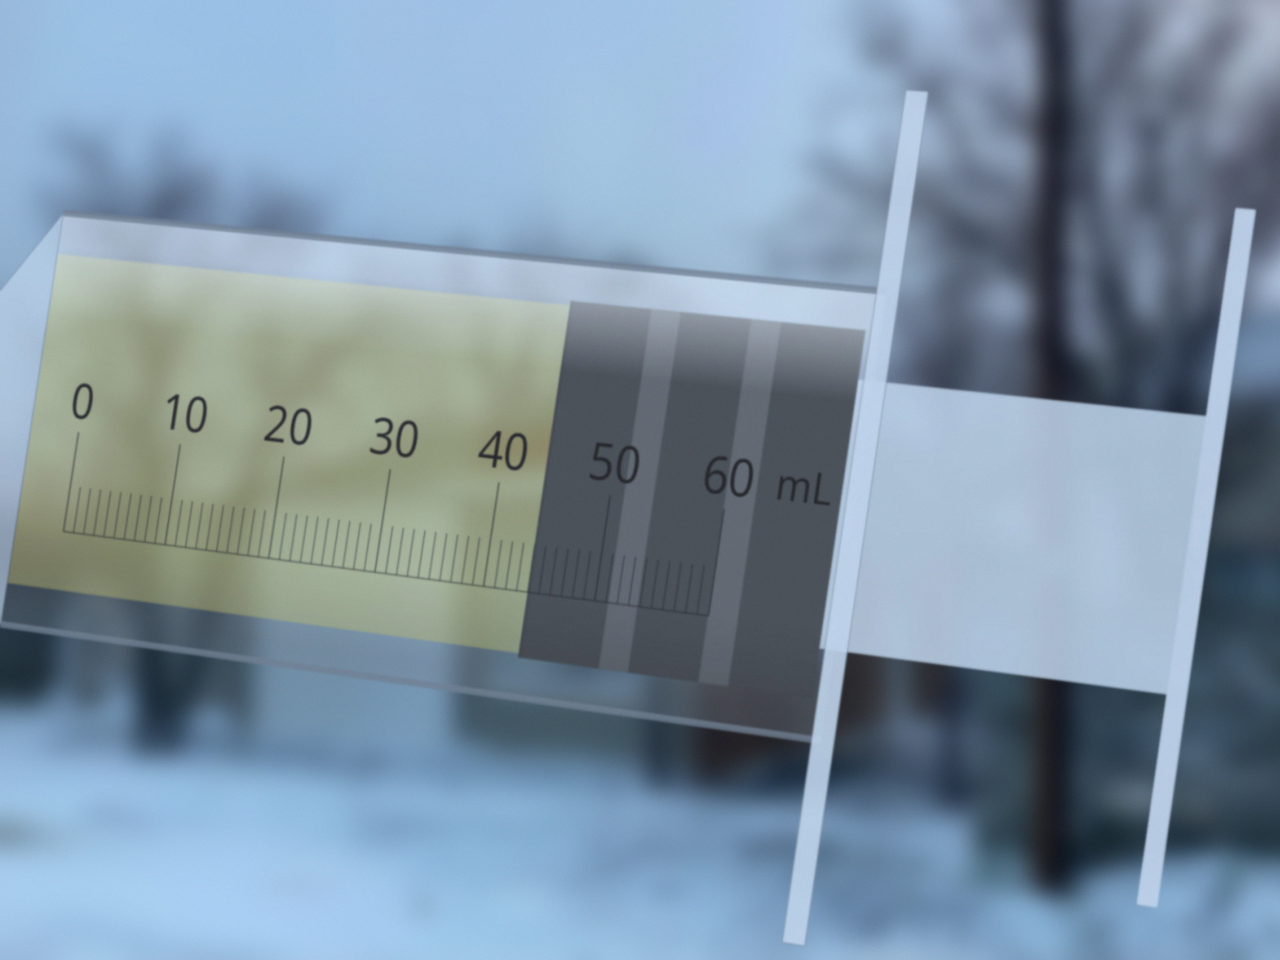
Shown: 44 mL
